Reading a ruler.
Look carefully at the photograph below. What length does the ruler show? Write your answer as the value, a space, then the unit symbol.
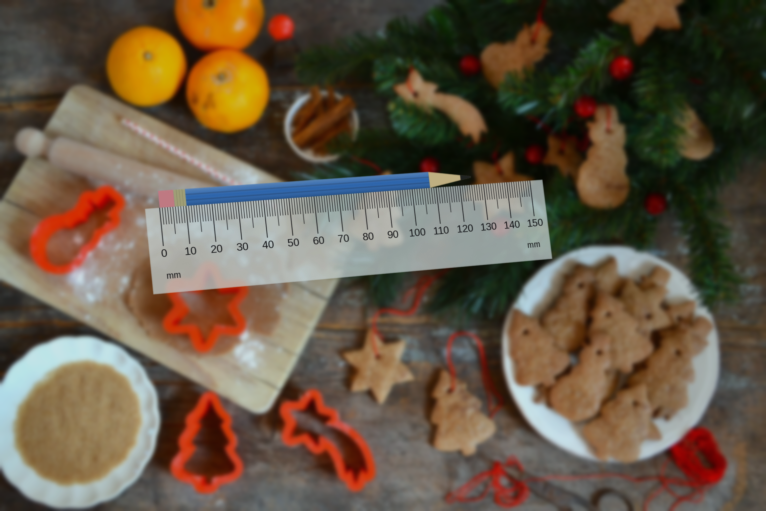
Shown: 125 mm
